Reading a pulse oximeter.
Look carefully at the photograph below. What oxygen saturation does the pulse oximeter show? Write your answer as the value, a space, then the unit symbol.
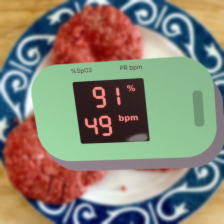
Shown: 91 %
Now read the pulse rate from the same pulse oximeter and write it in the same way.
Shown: 49 bpm
